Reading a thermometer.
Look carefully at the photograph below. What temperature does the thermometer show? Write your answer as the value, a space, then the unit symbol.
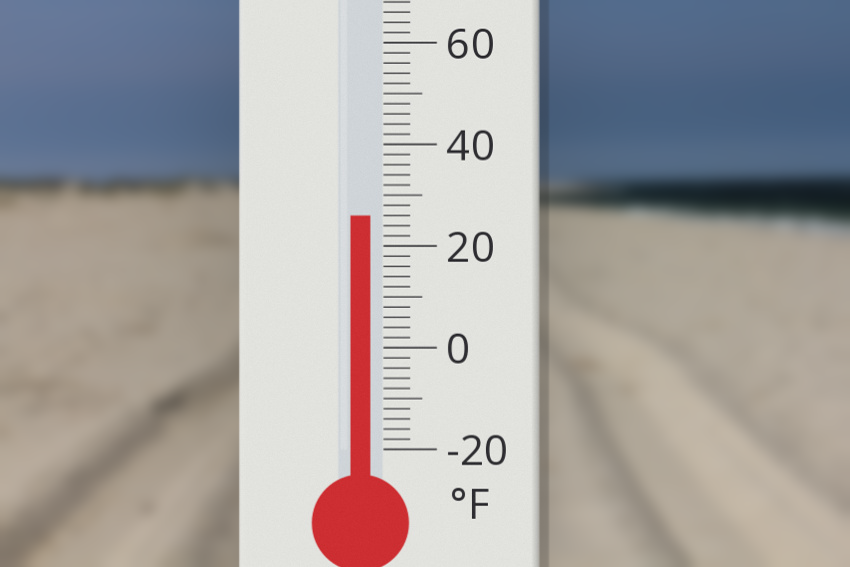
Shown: 26 °F
